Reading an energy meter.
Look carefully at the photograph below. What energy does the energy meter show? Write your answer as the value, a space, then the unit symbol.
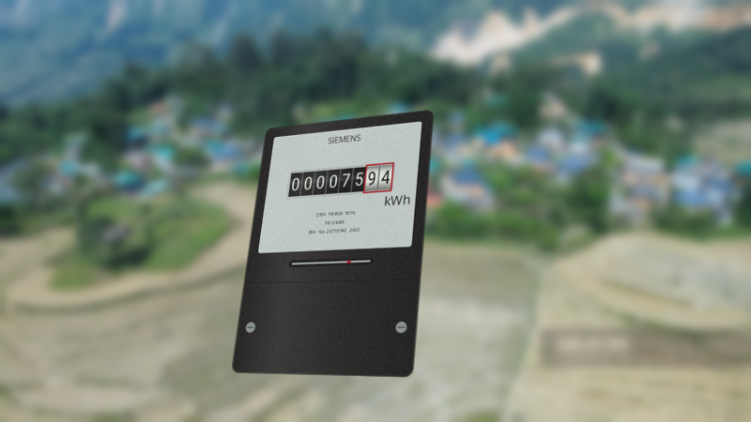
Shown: 75.94 kWh
